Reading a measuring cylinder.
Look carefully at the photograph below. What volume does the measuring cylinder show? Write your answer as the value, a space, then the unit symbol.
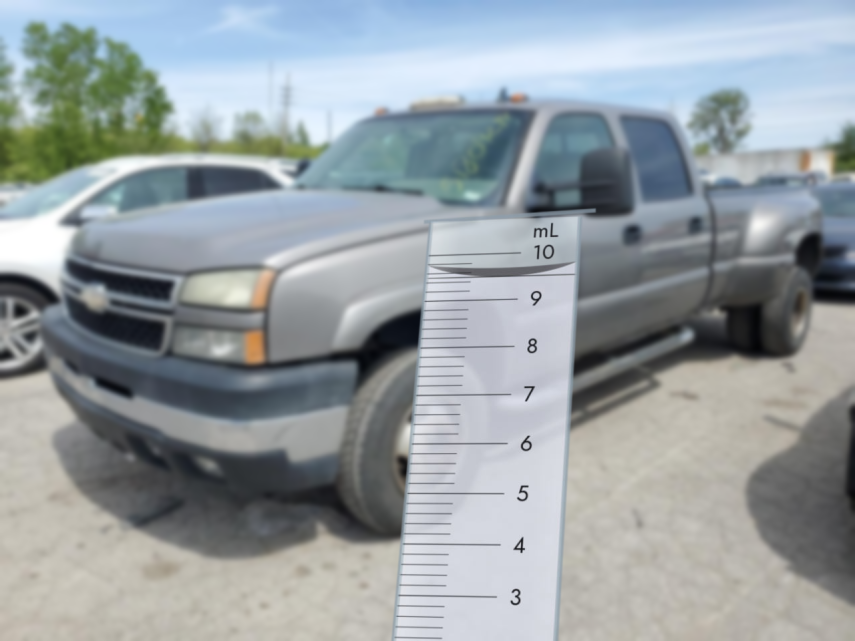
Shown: 9.5 mL
